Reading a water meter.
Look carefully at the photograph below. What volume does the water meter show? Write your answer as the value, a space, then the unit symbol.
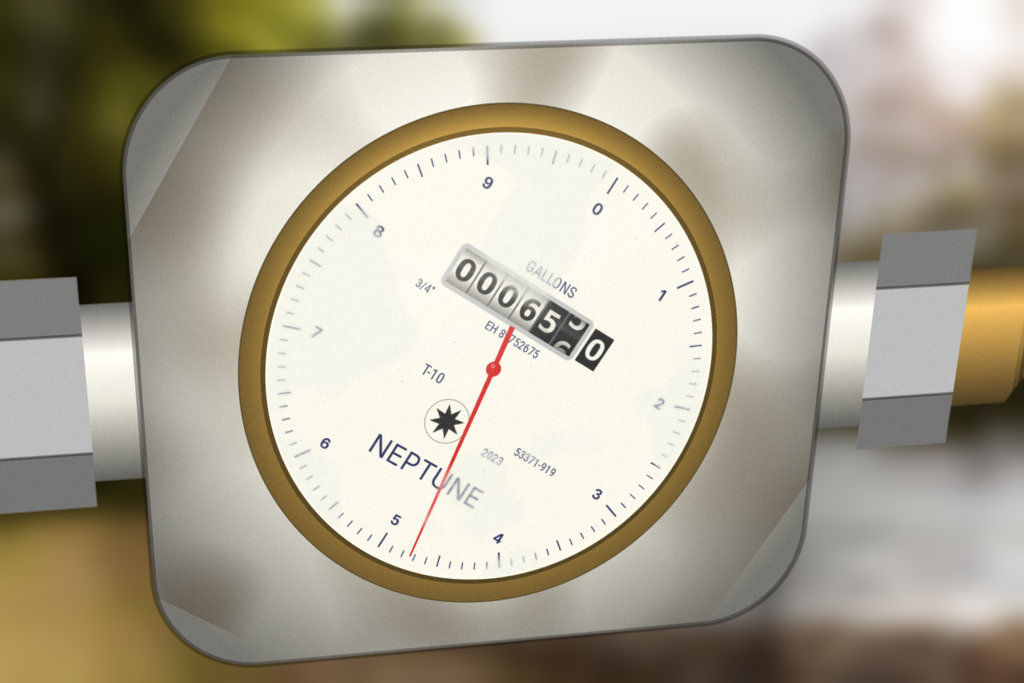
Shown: 6554.7 gal
